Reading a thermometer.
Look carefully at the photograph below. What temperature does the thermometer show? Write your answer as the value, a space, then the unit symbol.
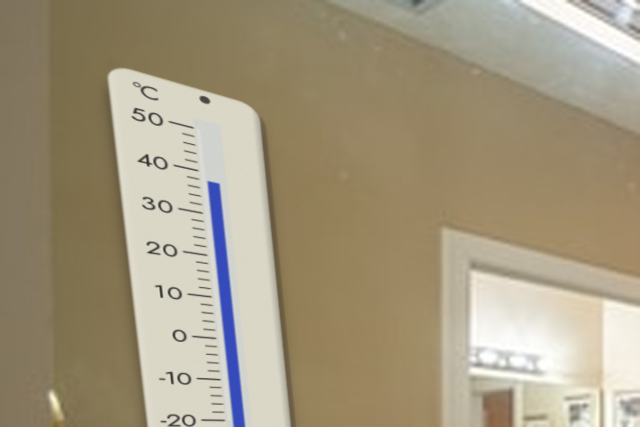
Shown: 38 °C
